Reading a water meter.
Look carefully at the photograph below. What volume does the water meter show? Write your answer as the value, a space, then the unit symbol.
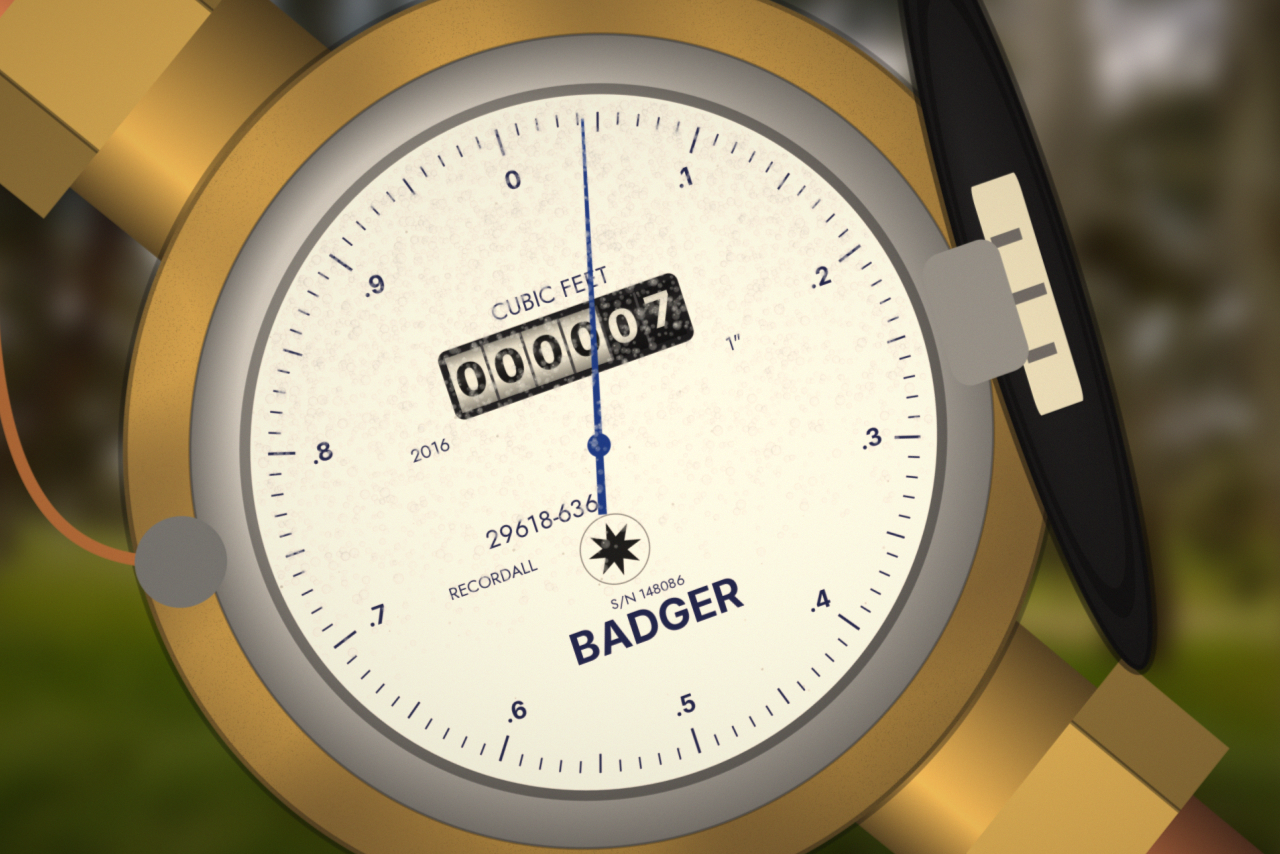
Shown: 7.04 ft³
